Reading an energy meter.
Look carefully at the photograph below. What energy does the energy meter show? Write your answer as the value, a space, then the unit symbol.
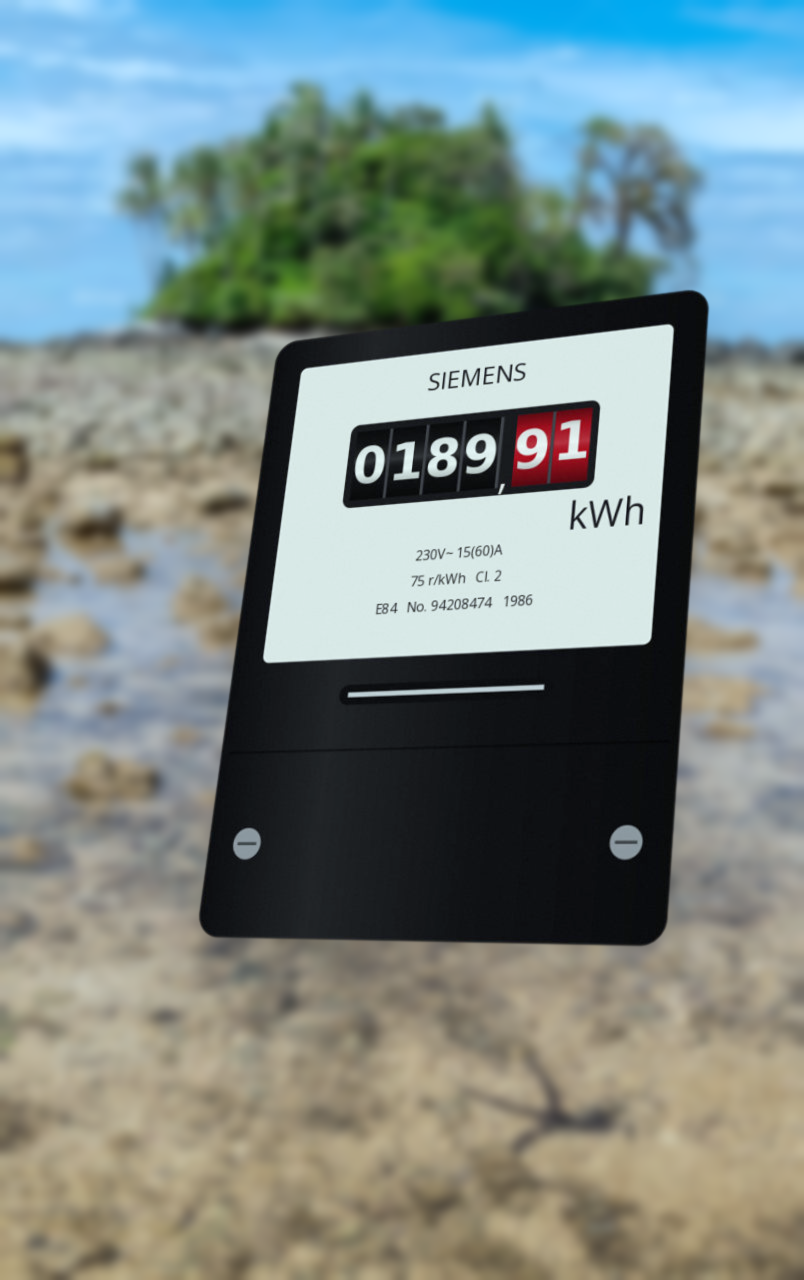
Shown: 189.91 kWh
